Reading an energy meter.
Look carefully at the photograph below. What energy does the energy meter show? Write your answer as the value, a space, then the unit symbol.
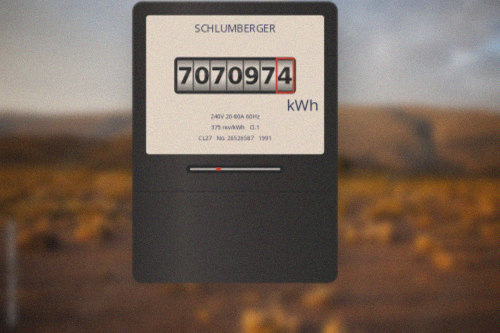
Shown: 707097.4 kWh
